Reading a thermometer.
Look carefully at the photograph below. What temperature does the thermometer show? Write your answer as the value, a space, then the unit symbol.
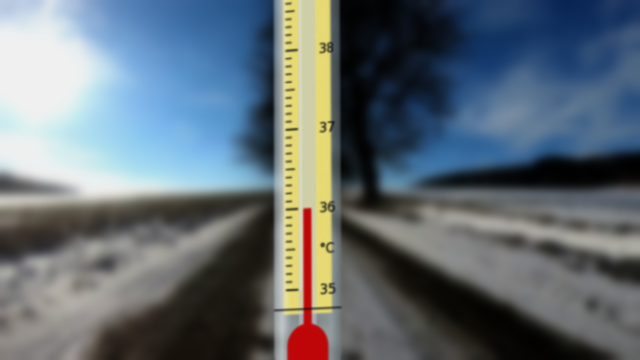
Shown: 36 °C
